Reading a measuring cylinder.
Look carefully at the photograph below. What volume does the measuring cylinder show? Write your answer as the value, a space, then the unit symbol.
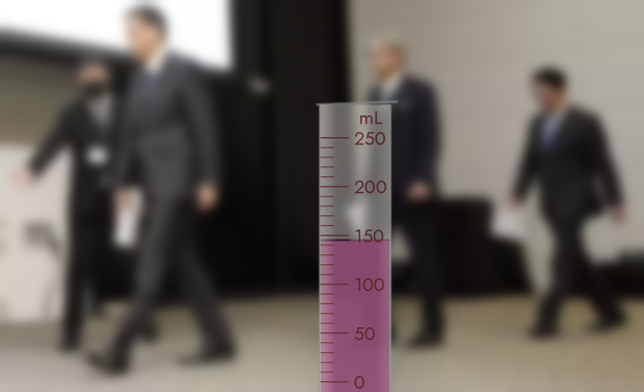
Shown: 145 mL
